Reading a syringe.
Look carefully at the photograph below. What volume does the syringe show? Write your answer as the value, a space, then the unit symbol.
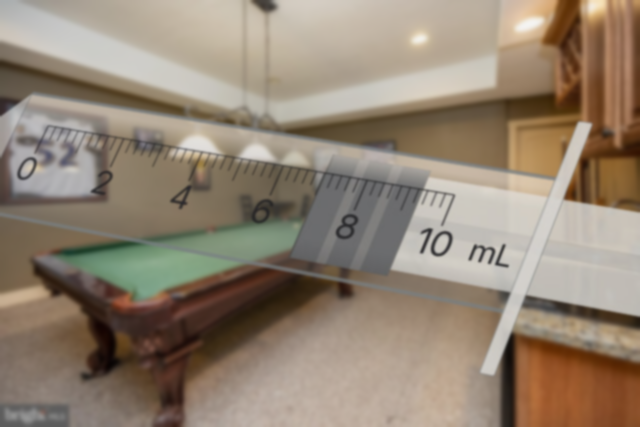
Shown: 7 mL
